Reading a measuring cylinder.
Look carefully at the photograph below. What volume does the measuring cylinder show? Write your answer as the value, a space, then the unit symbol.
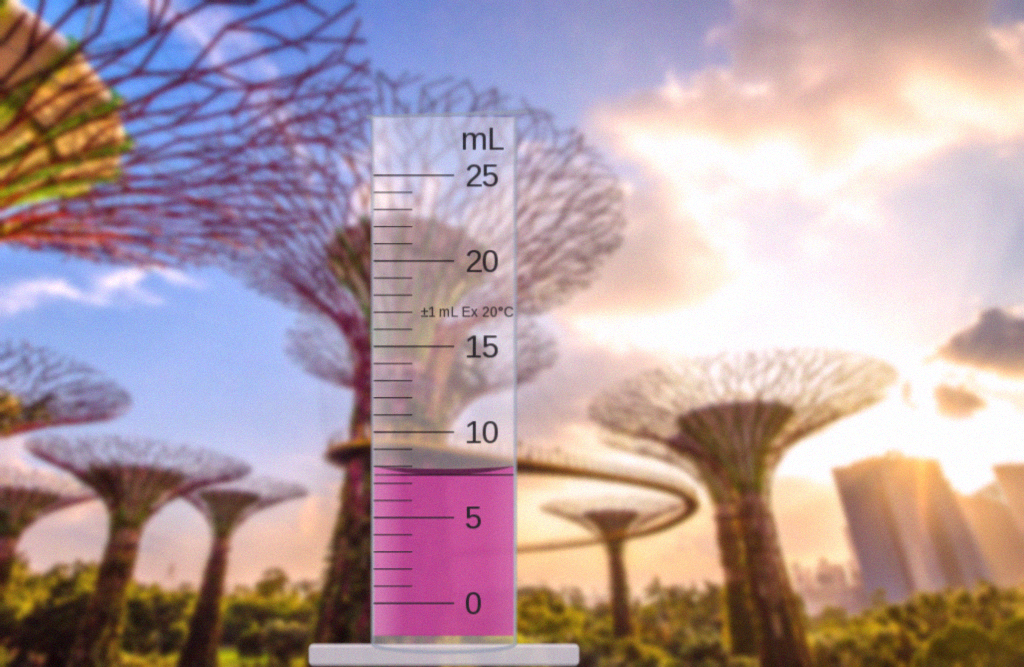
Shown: 7.5 mL
